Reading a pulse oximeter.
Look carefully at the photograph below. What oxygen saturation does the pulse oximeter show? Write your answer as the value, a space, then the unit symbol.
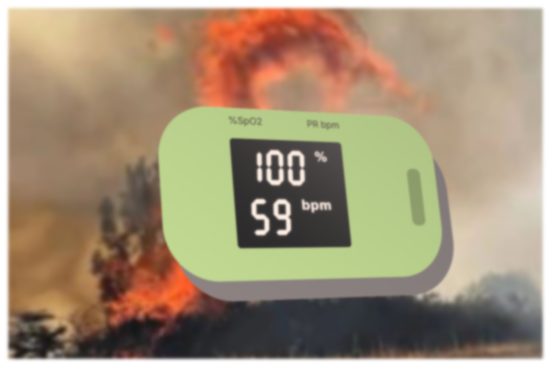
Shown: 100 %
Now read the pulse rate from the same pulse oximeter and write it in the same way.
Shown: 59 bpm
